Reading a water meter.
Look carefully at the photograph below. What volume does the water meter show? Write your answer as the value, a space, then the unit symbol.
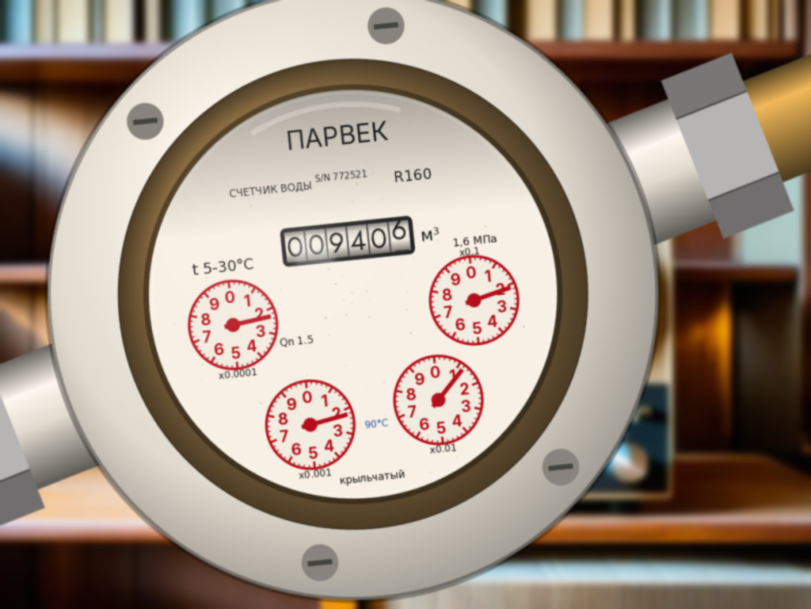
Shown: 9406.2122 m³
